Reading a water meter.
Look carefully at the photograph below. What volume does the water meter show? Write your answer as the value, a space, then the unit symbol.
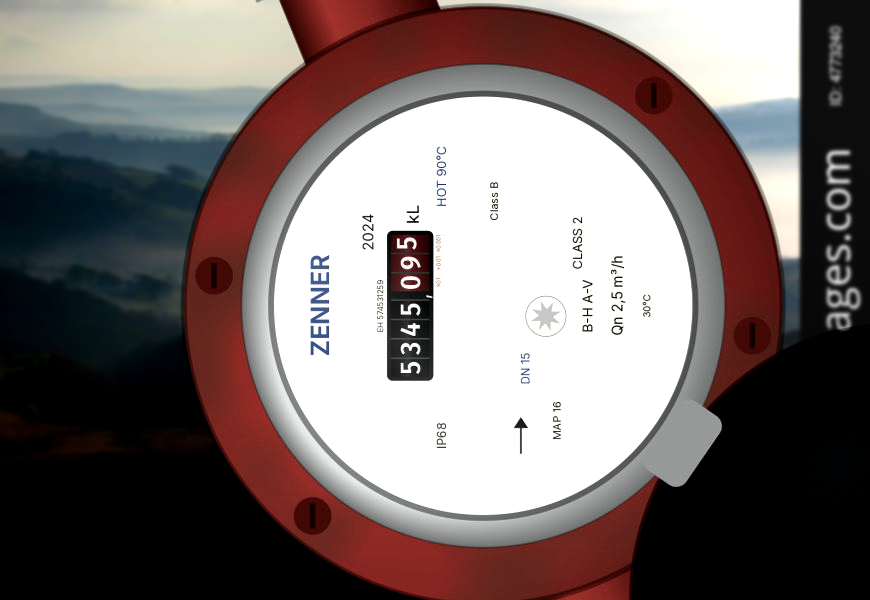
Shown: 5345.095 kL
